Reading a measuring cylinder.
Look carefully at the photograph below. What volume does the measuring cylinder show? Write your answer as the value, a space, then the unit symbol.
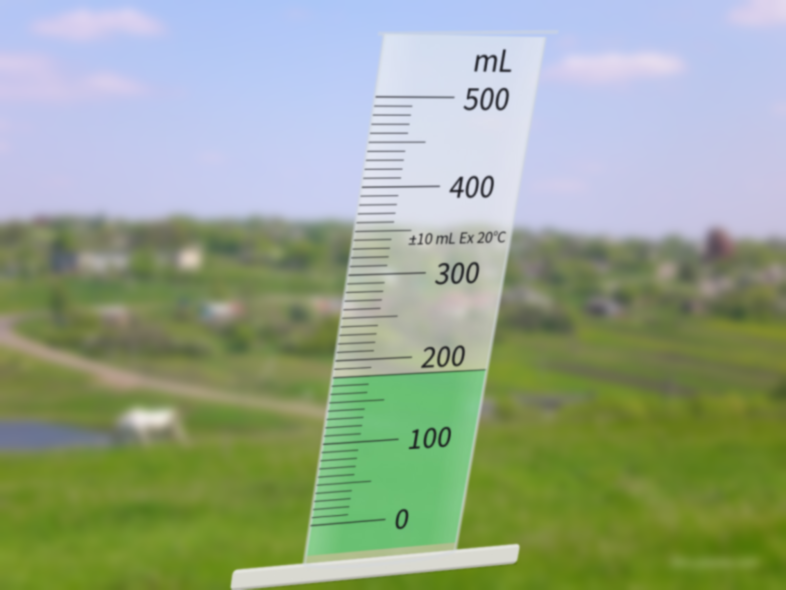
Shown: 180 mL
